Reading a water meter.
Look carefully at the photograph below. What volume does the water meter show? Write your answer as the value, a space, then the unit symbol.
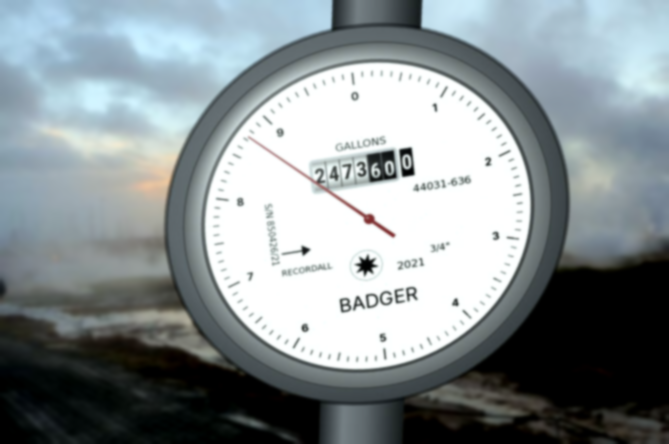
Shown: 2473598.7 gal
